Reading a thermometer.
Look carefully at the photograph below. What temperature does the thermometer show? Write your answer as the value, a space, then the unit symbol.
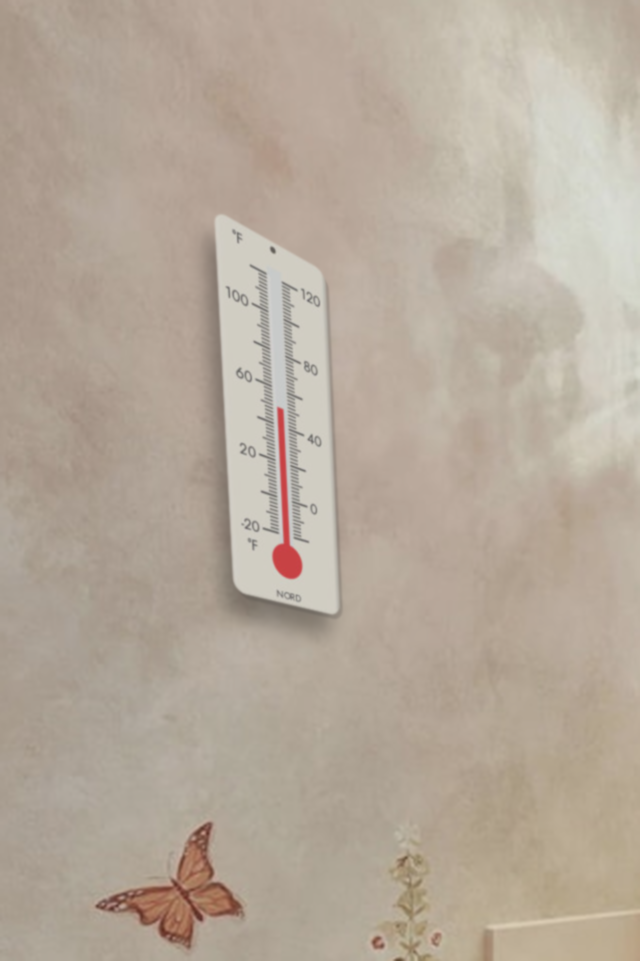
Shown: 50 °F
